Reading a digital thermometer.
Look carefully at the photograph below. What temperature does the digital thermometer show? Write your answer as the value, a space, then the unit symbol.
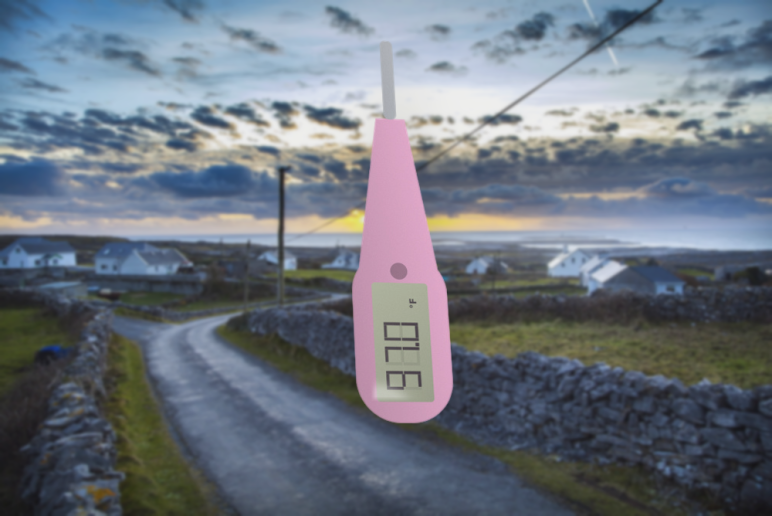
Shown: 97.0 °F
